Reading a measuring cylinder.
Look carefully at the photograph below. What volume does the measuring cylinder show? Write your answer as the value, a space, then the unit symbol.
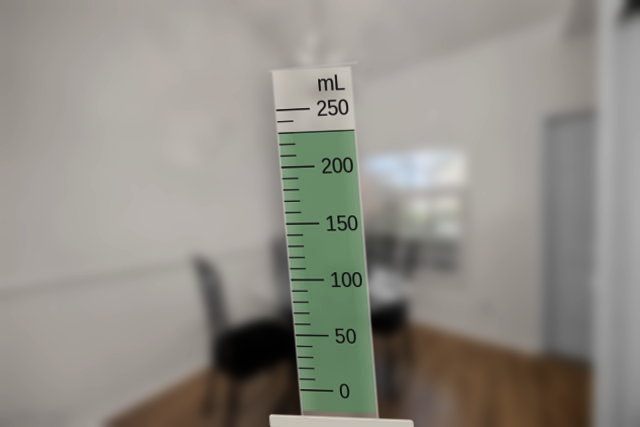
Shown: 230 mL
